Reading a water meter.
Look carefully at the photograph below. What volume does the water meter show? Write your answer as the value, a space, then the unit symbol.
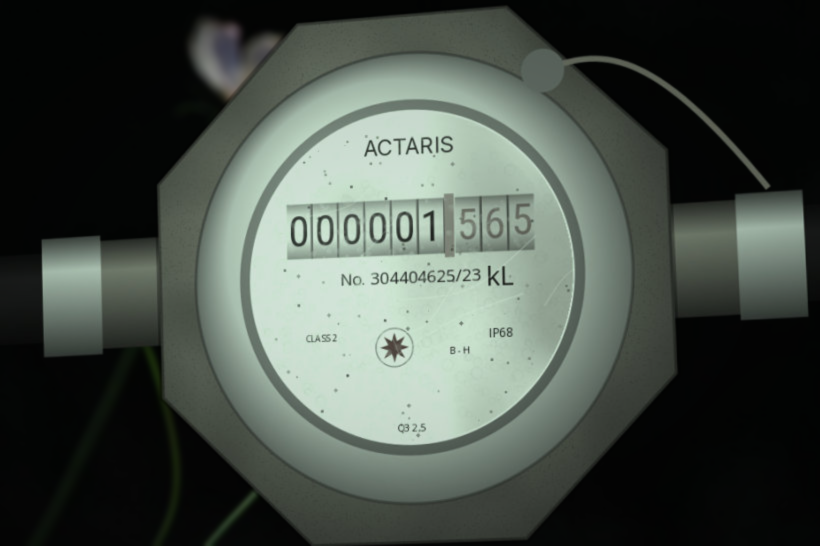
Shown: 1.565 kL
